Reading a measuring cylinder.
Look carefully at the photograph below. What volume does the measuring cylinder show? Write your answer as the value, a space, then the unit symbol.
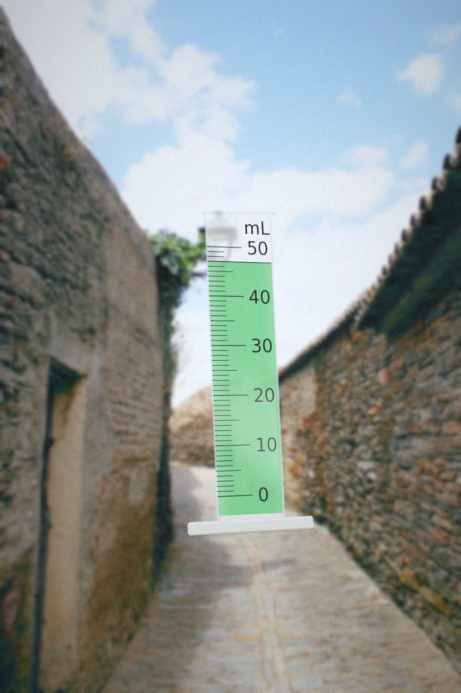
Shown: 47 mL
